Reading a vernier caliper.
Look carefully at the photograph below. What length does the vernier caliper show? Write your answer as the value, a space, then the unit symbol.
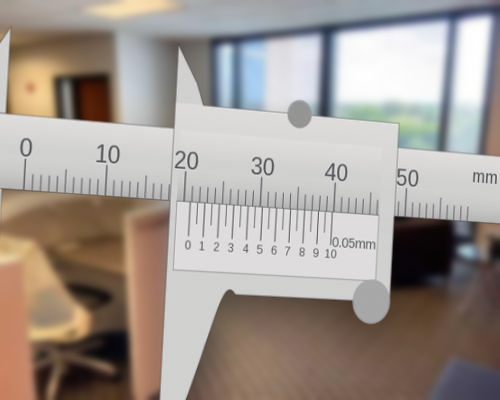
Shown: 20.8 mm
